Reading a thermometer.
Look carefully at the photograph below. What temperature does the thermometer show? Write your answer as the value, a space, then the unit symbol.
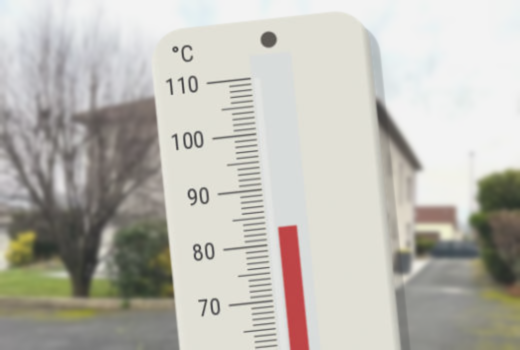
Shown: 83 °C
